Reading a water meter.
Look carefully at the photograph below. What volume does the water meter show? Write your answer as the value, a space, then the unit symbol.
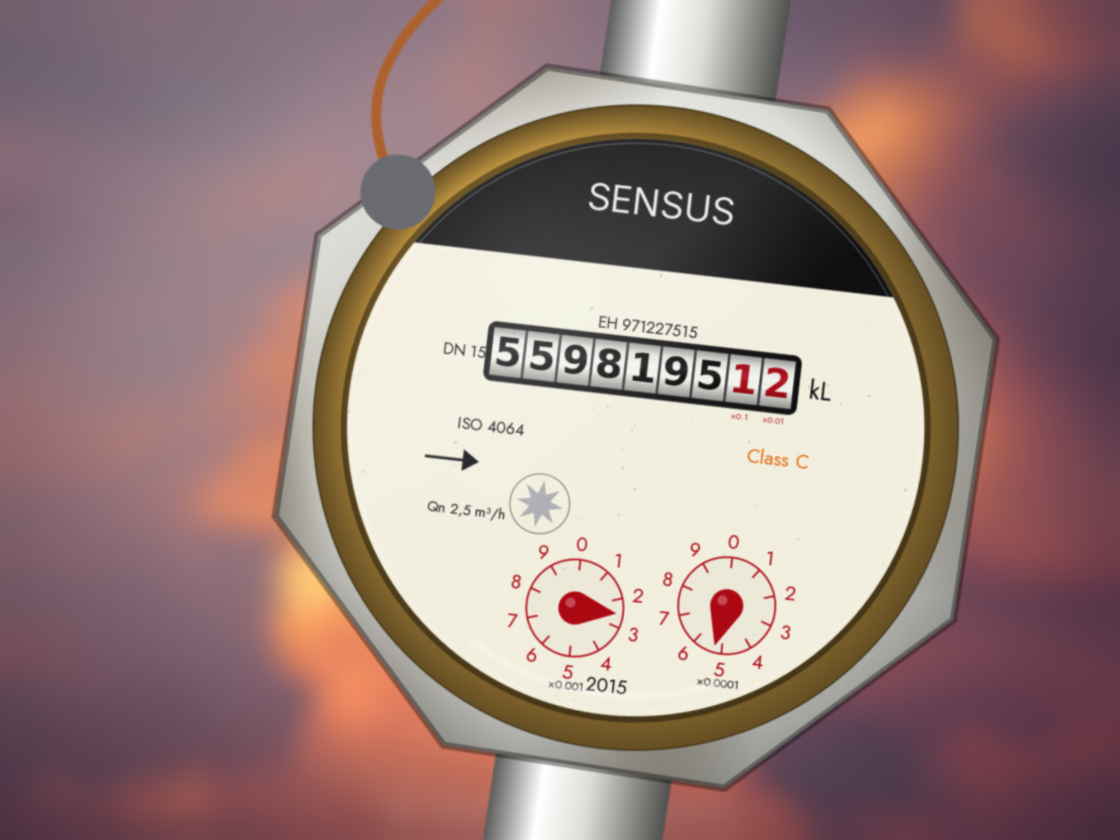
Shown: 5598195.1225 kL
